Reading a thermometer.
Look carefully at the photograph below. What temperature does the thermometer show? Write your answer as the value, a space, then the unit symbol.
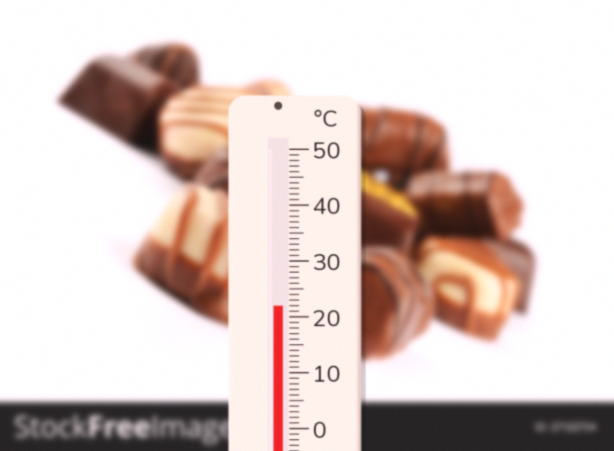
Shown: 22 °C
